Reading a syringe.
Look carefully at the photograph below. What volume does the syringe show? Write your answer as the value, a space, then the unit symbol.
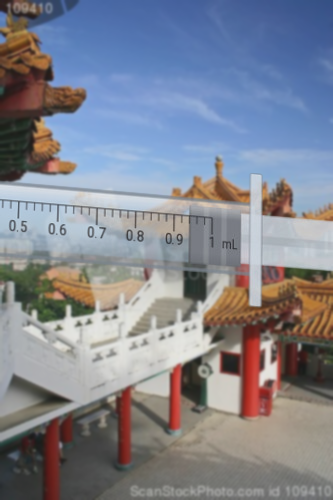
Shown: 0.94 mL
